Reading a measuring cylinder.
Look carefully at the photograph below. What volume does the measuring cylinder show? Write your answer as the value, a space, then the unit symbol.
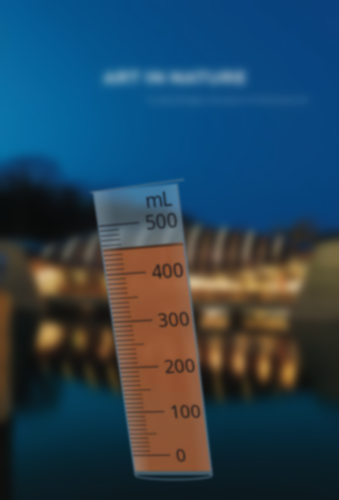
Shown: 450 mL
